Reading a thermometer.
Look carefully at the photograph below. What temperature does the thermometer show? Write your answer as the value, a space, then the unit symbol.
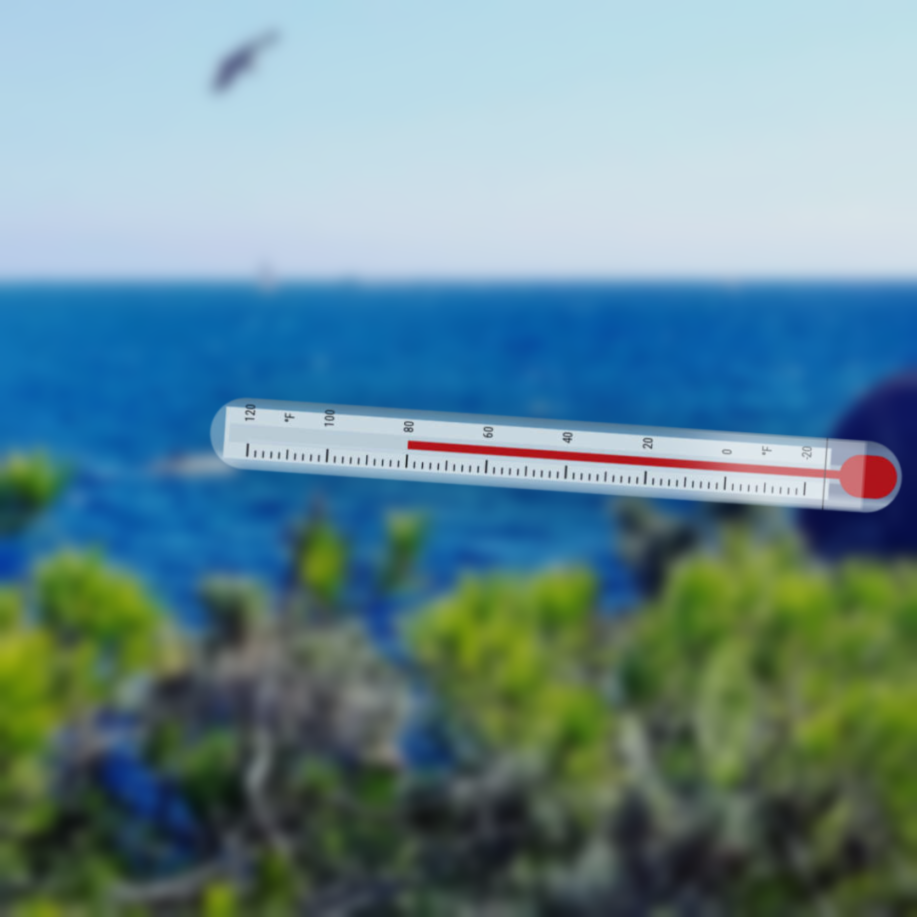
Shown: 80 °F
